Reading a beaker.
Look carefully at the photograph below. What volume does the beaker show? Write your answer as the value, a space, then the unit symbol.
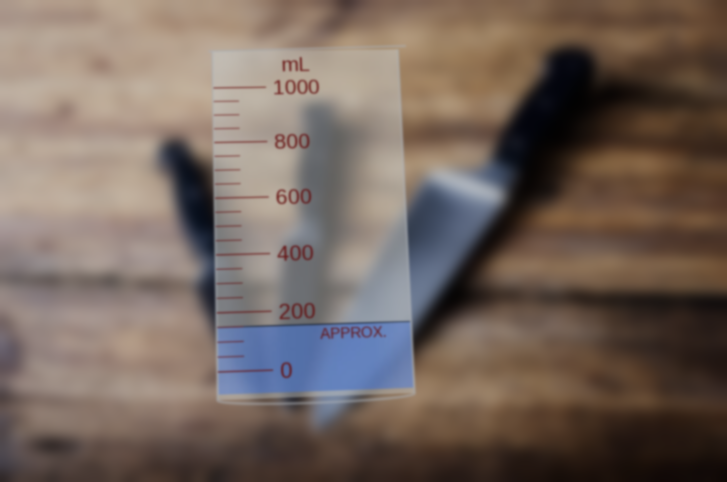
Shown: 150 mL
